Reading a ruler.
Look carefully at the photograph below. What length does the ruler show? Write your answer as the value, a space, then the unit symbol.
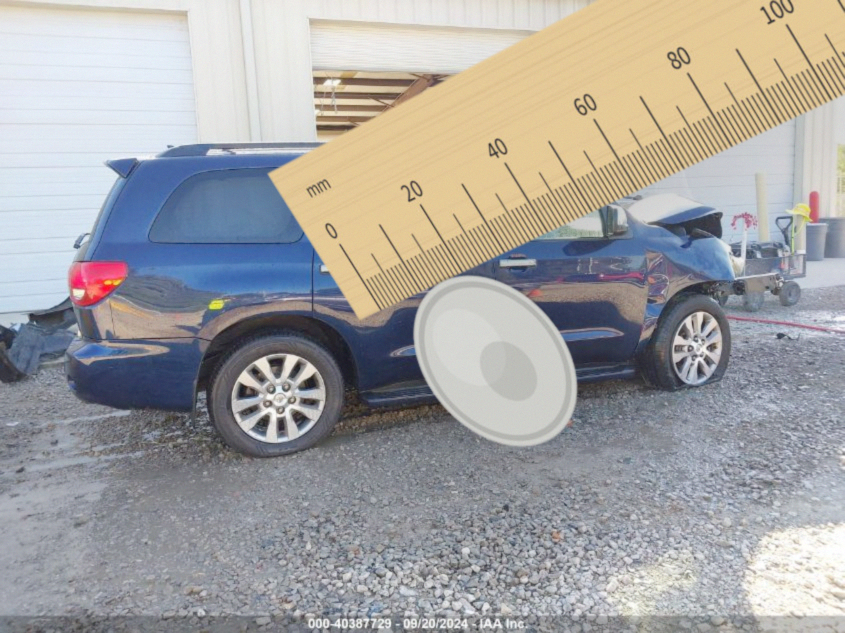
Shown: 31 mm
